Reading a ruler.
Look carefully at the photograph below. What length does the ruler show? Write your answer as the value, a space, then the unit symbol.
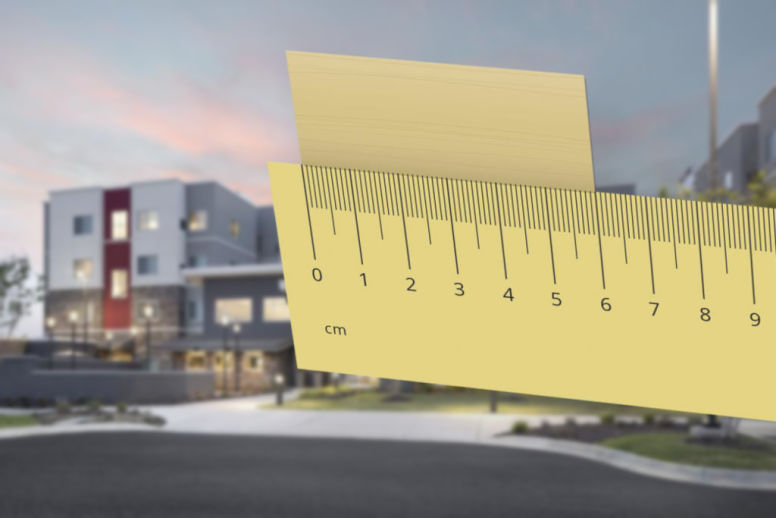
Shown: 6 cm
